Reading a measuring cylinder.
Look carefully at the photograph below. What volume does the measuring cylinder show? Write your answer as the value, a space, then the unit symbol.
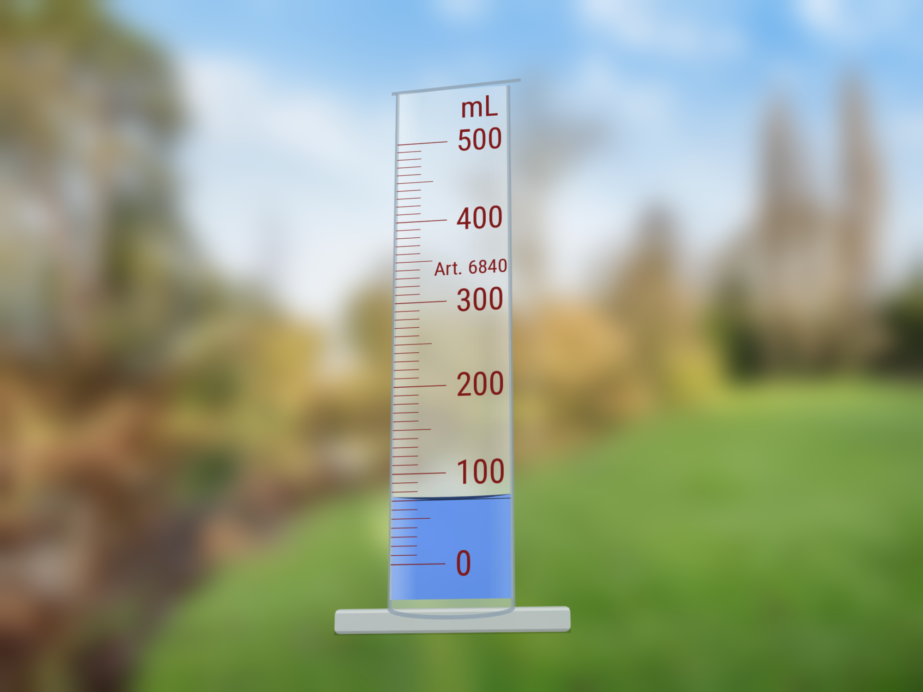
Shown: 70 mL
